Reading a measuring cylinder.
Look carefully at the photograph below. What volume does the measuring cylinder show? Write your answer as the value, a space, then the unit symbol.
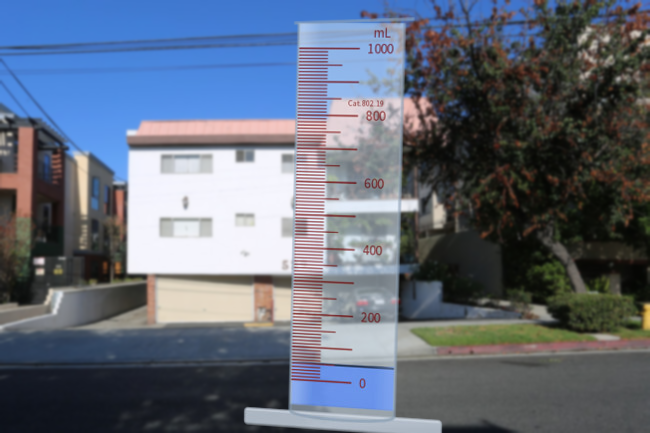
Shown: 50 mL
